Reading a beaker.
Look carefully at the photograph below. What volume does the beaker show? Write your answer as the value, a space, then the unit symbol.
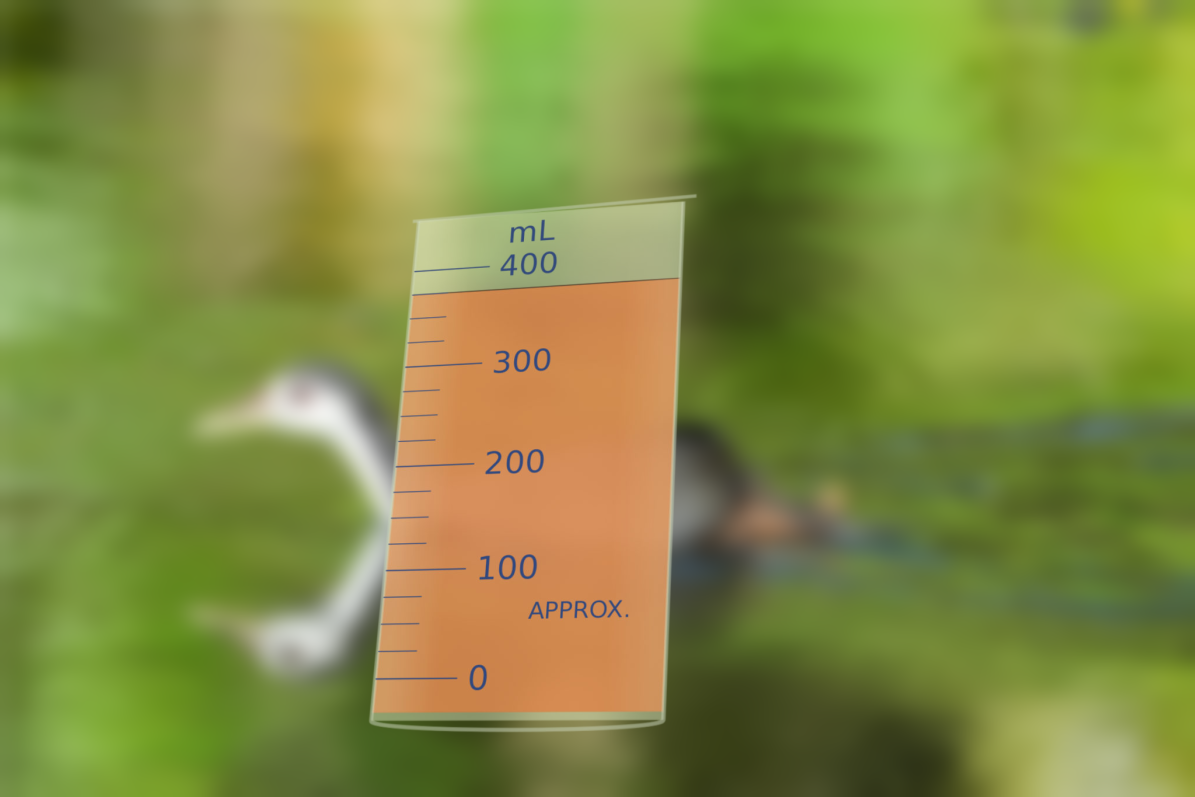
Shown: 375 mL
